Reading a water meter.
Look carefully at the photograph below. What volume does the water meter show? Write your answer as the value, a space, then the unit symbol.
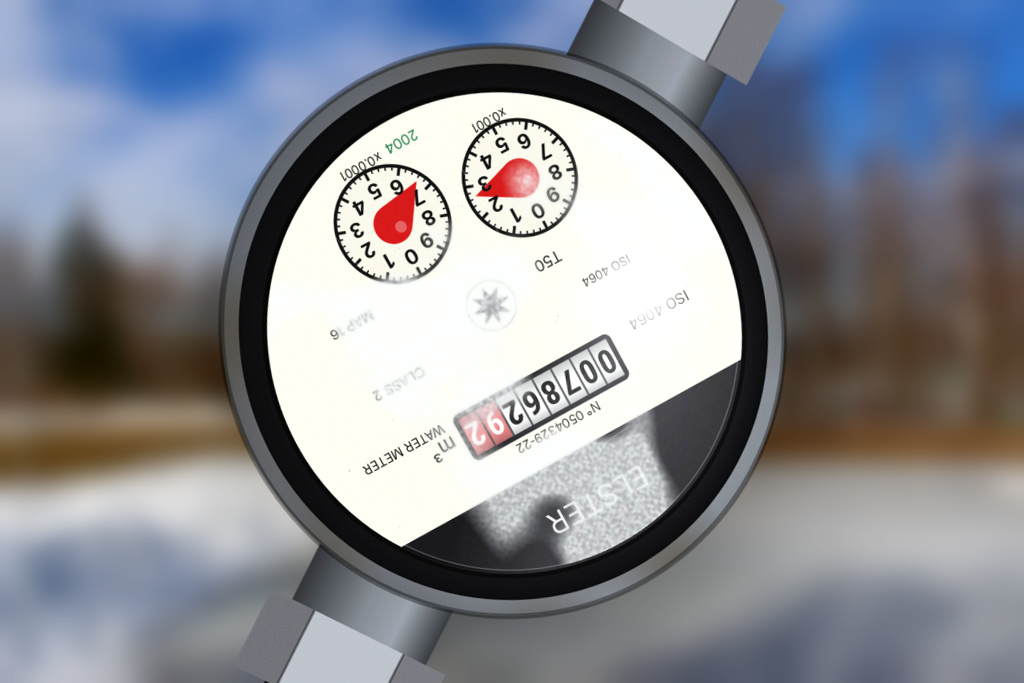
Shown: 7862.9226 m³
